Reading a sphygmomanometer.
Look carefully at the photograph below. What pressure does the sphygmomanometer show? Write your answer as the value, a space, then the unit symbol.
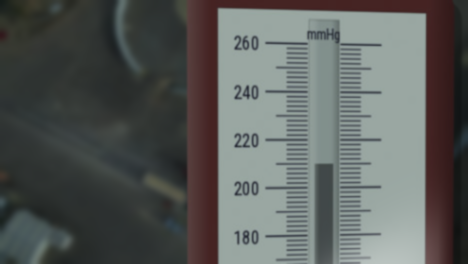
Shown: 210 mmHg
